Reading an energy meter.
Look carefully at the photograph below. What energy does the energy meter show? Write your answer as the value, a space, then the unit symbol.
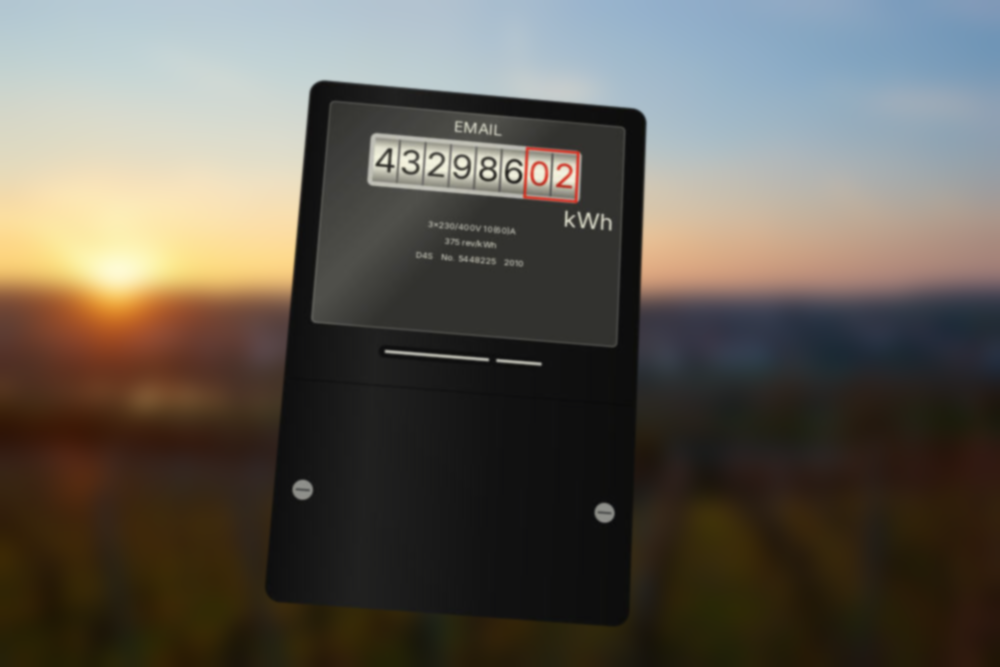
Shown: 432986.02 kWh
